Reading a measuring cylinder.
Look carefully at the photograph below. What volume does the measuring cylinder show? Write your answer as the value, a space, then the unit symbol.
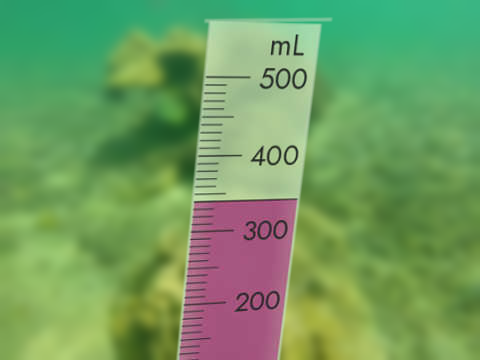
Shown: 340 mL
